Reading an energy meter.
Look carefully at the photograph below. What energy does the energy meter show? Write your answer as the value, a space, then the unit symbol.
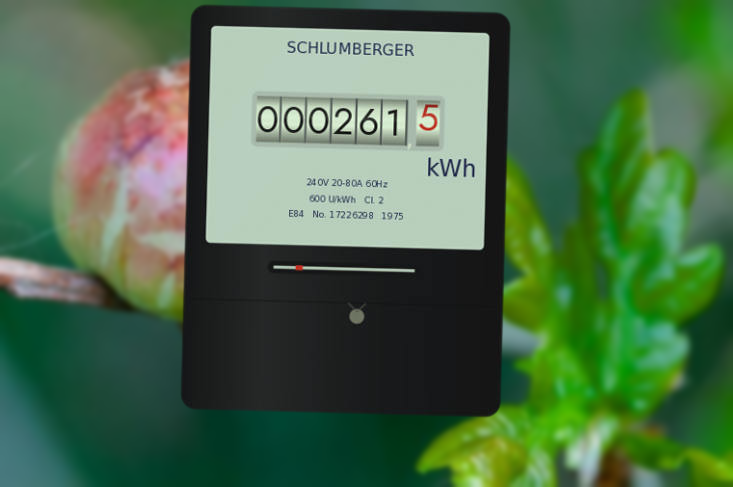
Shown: 261.5 kWh
